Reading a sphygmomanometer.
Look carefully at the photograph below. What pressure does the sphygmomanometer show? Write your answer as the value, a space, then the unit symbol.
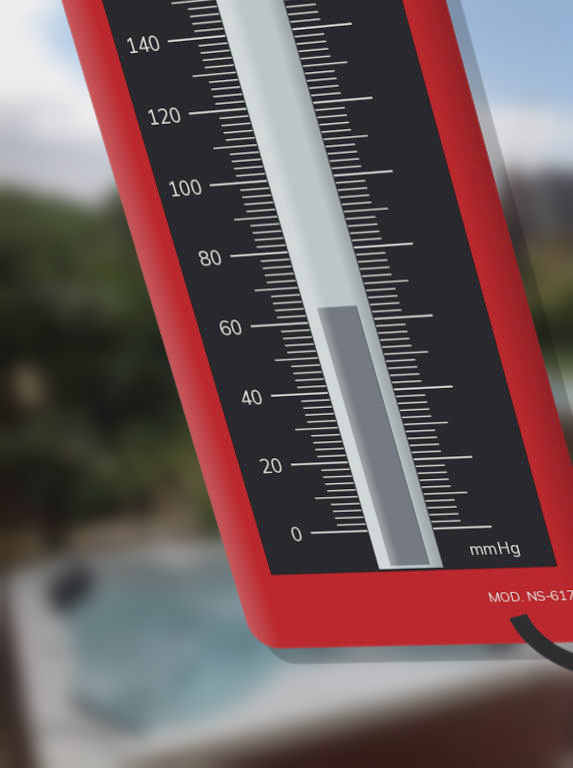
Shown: 64 mmHg
